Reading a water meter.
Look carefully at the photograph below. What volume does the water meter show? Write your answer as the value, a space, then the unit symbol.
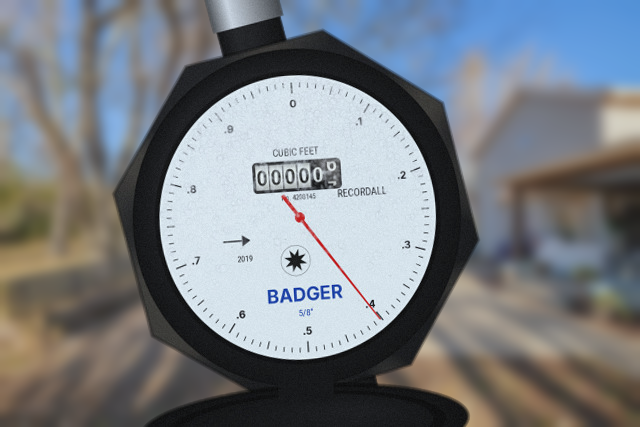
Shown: 6.40 ft³
